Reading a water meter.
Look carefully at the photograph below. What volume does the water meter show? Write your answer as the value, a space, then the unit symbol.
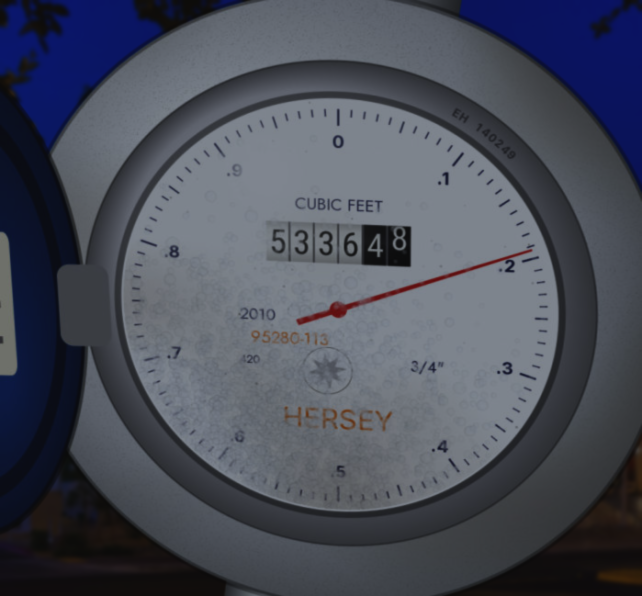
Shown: 533648.19 ft³
